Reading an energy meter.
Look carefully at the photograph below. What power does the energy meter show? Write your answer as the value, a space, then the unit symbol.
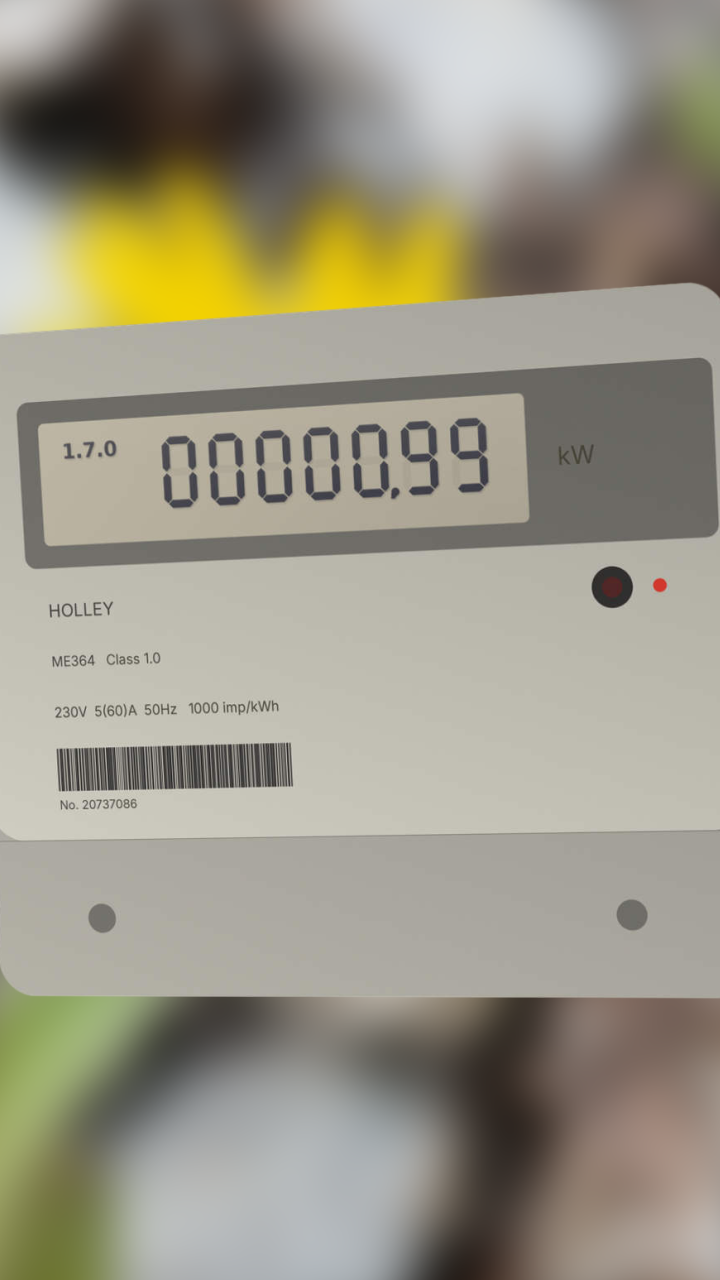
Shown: 0.99 kW
